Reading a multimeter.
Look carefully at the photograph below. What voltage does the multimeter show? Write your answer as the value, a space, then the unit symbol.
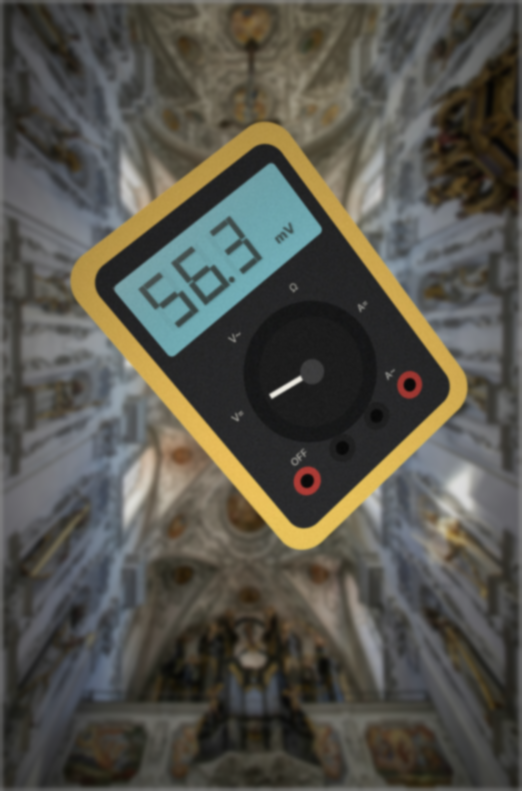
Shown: 56.3 mV
